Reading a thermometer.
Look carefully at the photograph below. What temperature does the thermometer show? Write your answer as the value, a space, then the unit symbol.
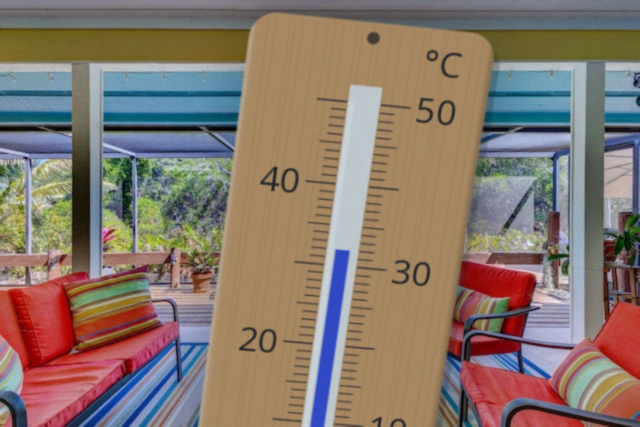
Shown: 32 °C
